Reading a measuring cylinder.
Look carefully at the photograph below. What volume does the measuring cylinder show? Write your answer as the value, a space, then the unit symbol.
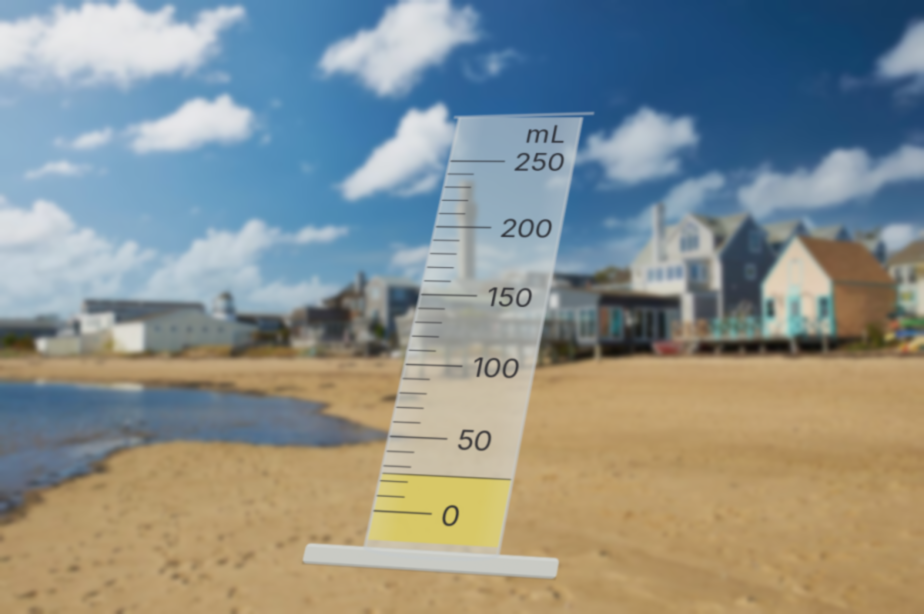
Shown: 25 mL
